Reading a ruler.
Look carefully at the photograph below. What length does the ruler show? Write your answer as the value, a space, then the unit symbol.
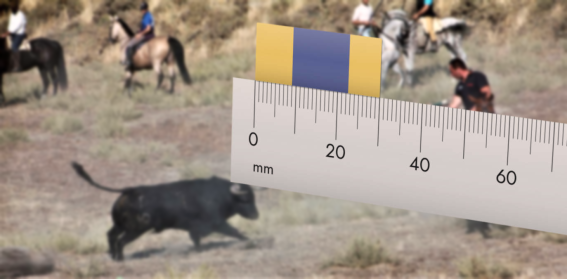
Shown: 30 mm
